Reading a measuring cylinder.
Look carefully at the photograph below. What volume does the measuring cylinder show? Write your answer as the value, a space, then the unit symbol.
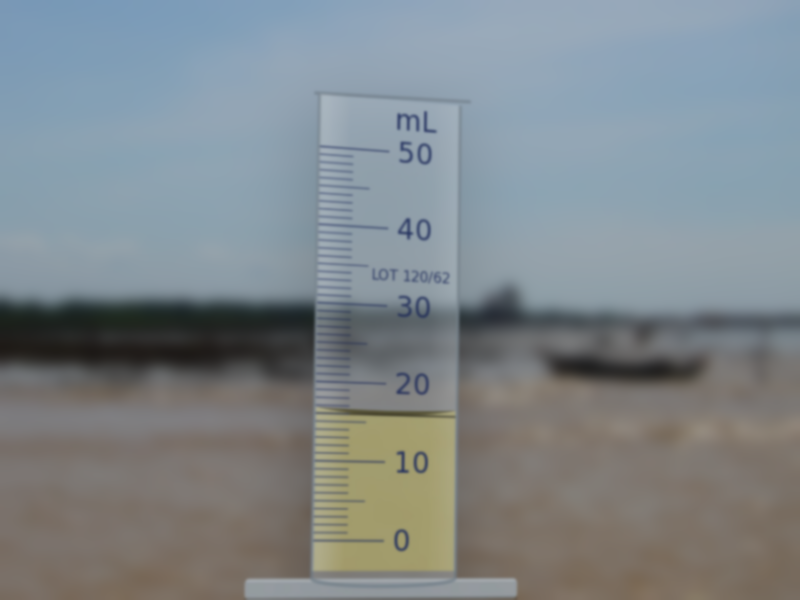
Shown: 16 mL
